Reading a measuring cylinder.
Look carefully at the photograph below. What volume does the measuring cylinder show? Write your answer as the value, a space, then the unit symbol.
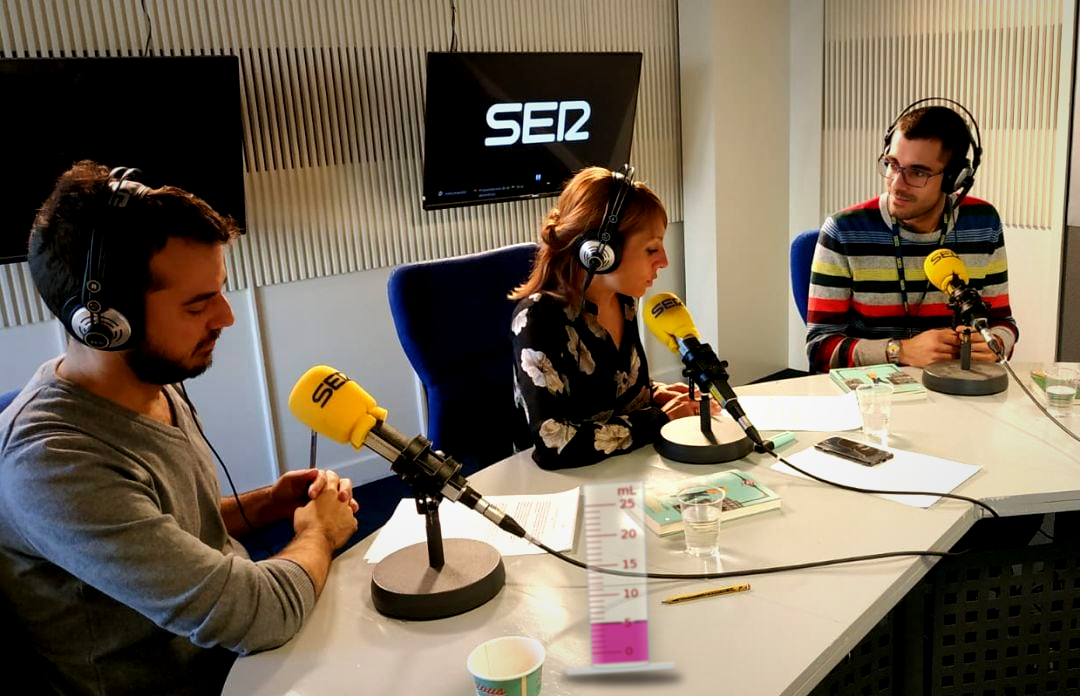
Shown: 5 mL
